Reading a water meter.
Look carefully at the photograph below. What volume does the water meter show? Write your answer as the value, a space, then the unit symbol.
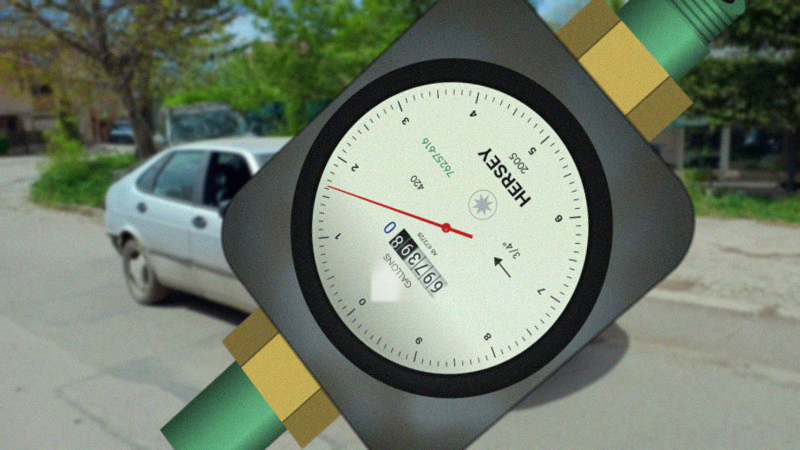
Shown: 6973981.6 gal
